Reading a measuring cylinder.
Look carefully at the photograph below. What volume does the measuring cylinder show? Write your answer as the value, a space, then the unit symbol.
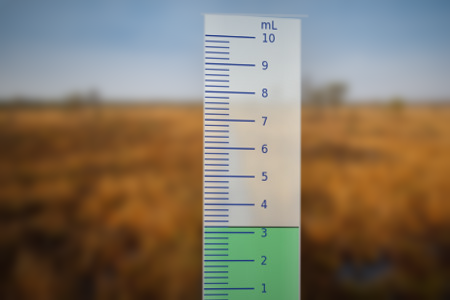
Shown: 3.2 mL
